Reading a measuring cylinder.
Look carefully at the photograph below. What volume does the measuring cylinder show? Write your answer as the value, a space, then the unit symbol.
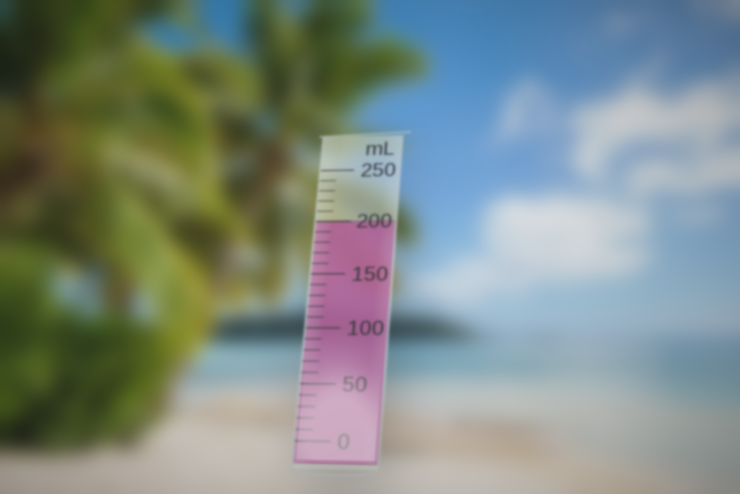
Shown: 200 mL
